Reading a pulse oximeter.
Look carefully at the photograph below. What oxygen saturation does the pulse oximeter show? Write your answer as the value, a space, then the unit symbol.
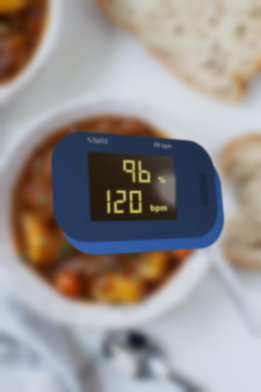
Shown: 96 %
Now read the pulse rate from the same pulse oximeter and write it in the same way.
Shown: 120 bpm
